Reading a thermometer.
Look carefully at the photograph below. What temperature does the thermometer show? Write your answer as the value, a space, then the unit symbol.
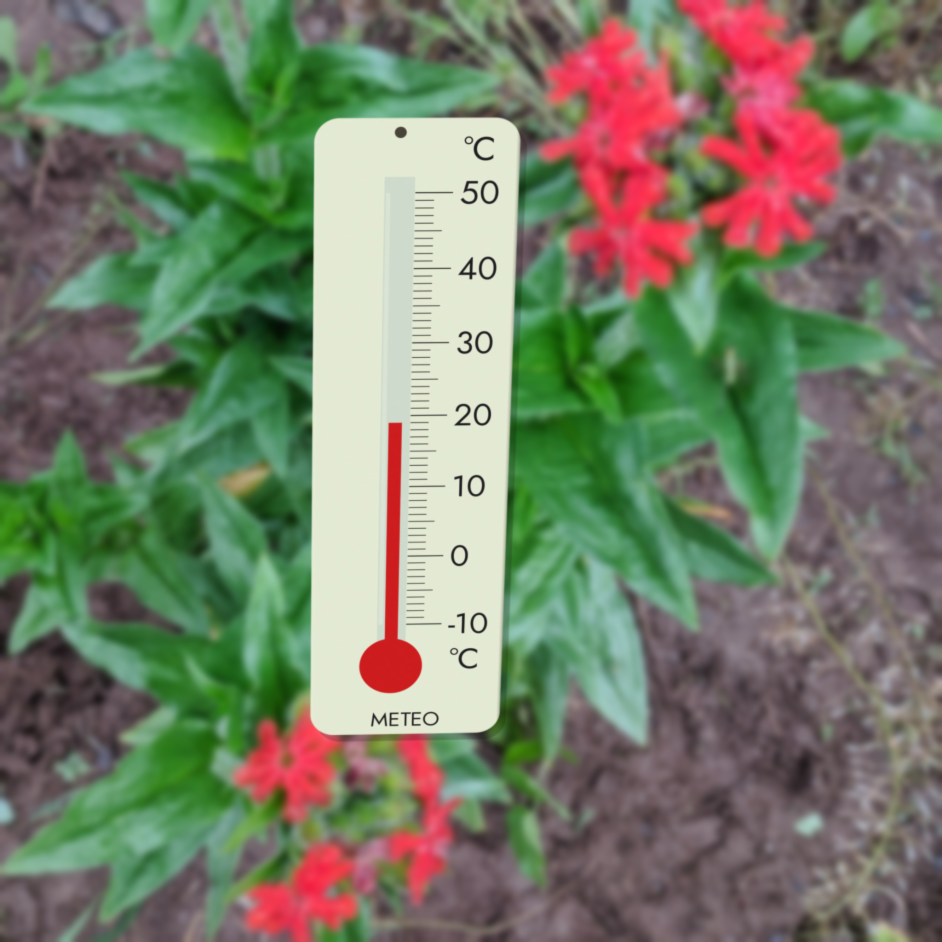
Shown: 19 °C
